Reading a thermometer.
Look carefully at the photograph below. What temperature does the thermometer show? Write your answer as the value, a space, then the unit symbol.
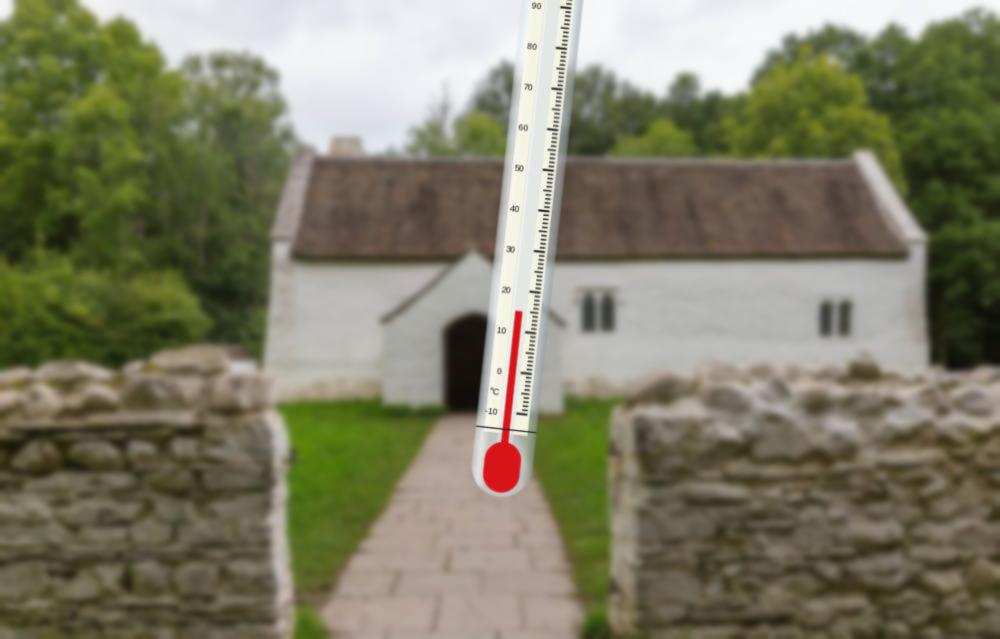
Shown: 15 °C
